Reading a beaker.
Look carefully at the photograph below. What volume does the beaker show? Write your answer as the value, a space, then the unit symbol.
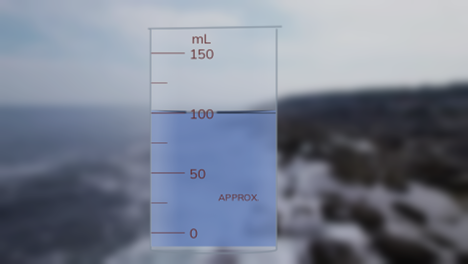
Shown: 100 mL
